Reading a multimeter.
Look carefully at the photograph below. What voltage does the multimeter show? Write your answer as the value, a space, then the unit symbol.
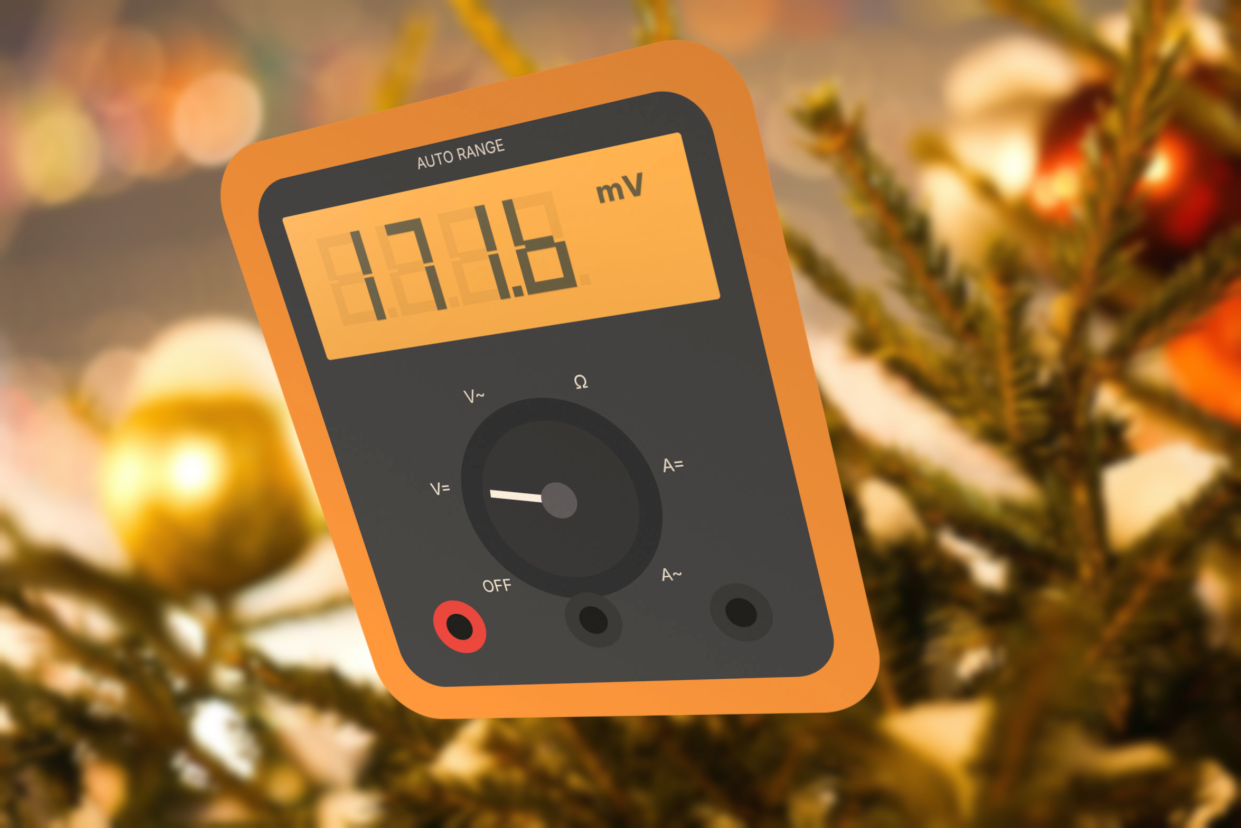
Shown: 171.6 mV
